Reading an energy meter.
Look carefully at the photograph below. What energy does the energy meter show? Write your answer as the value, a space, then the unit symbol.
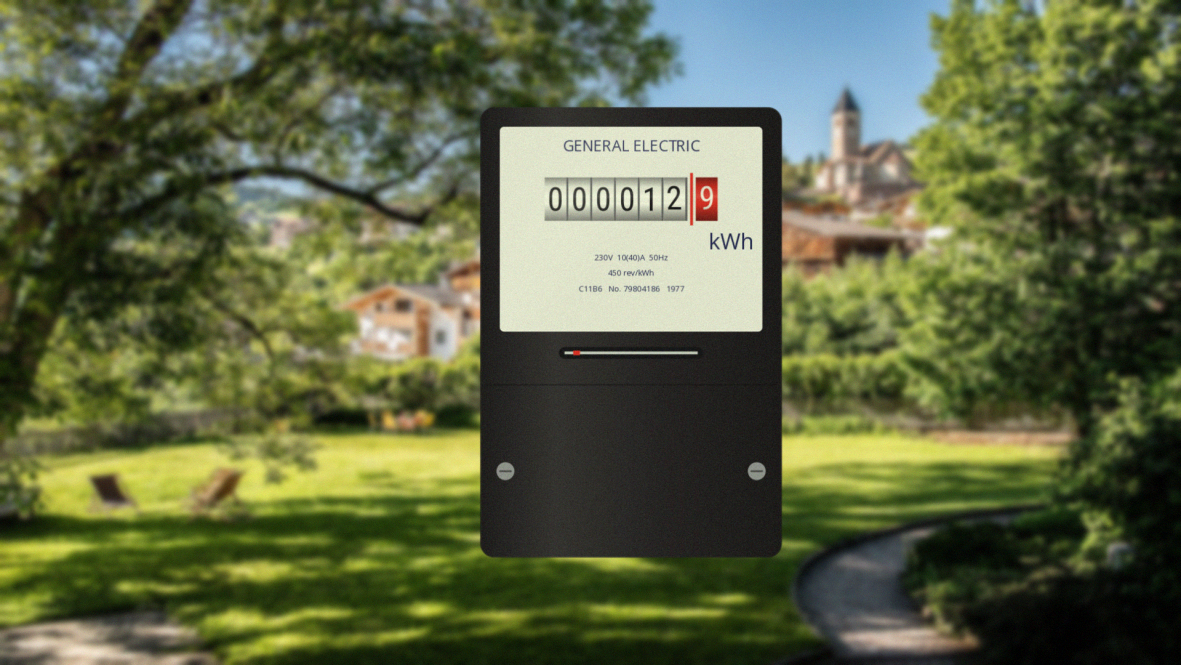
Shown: 12.9 kWh
